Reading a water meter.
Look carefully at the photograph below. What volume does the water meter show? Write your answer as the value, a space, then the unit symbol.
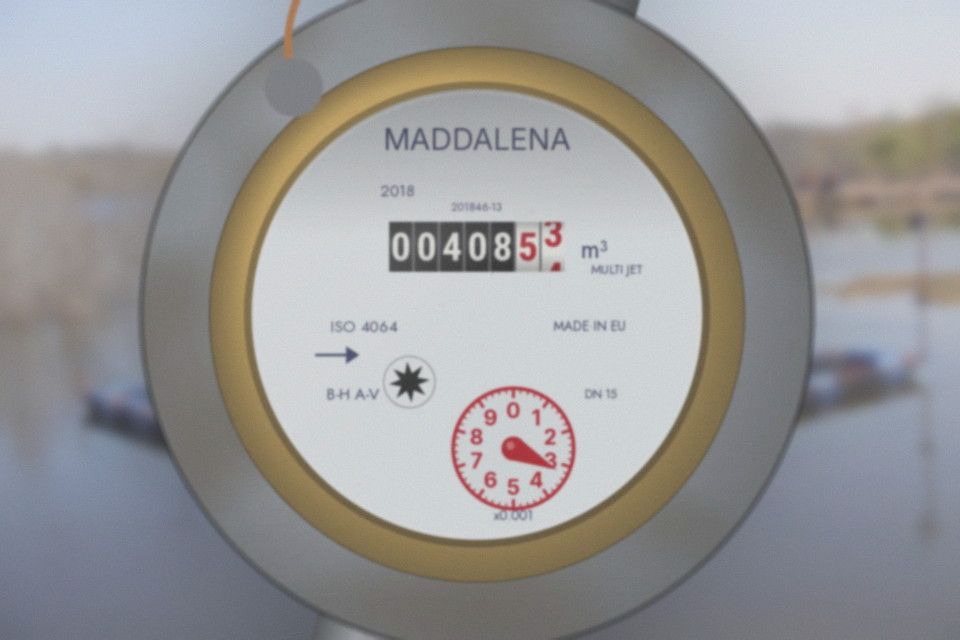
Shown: 408.533 m³
